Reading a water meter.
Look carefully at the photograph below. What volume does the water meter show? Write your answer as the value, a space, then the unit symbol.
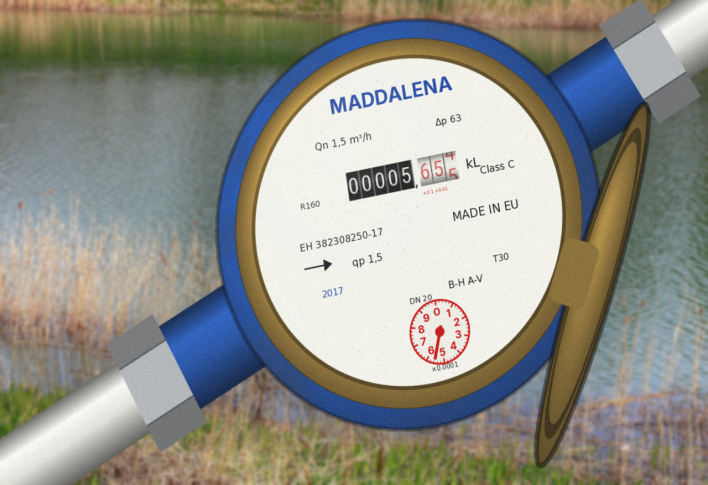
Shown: 5.6545 kL
